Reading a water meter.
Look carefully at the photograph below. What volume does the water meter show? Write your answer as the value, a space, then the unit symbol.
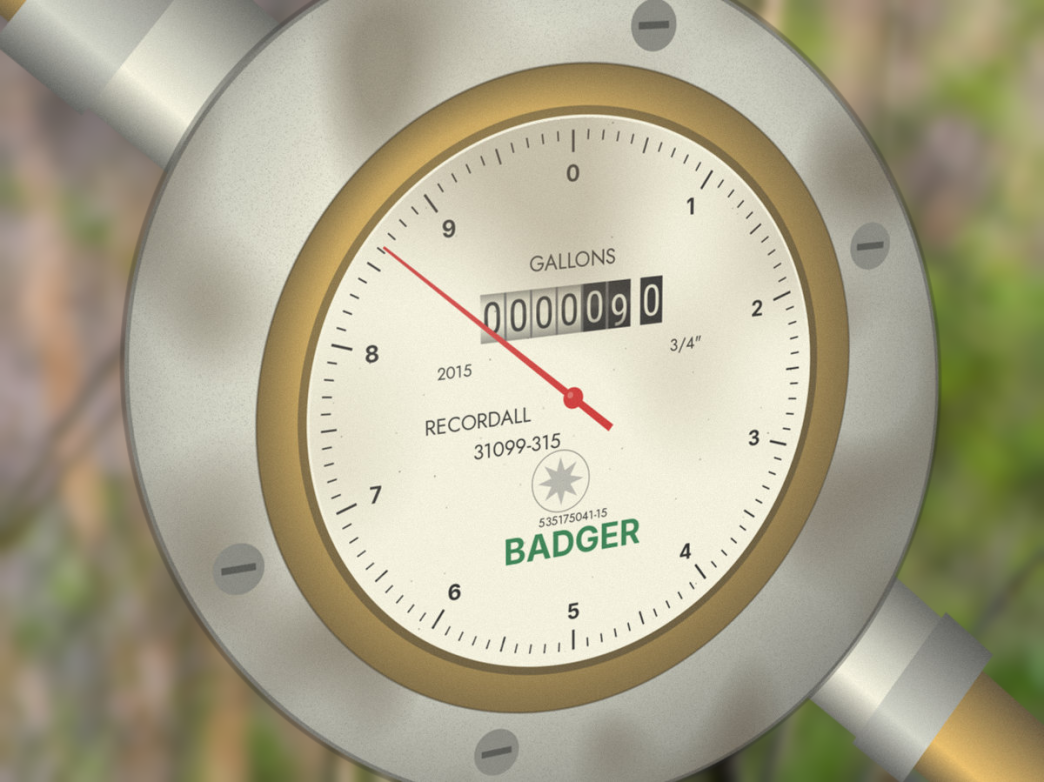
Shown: 88.6 gal
